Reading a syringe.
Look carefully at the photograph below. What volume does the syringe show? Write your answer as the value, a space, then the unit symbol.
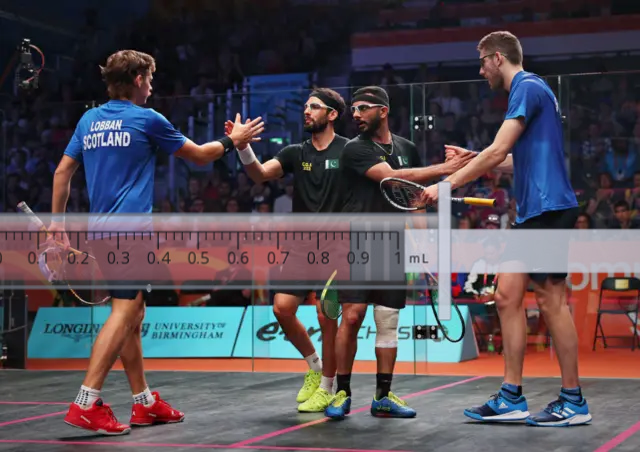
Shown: 0.88 mL
